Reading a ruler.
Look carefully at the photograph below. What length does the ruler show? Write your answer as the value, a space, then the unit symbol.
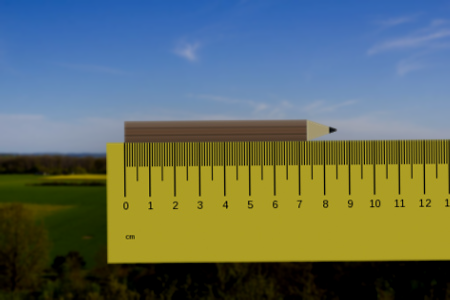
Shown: 8.5 cm
